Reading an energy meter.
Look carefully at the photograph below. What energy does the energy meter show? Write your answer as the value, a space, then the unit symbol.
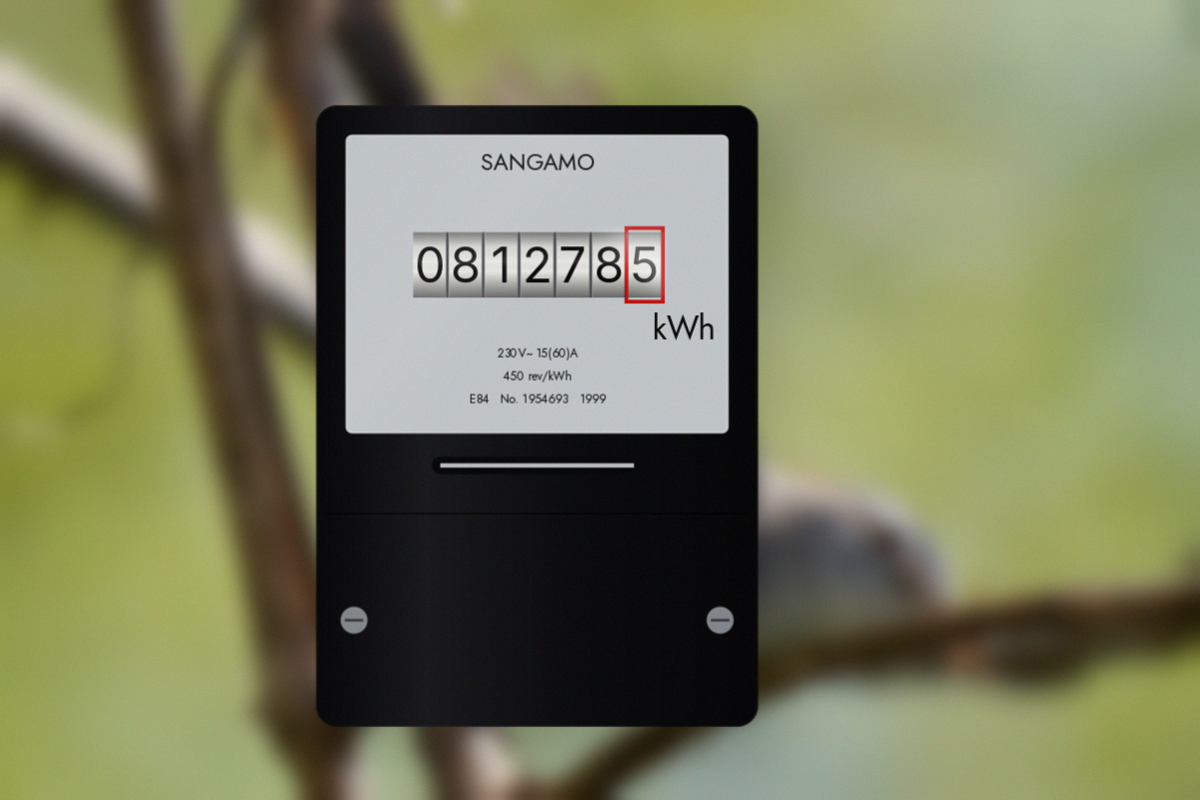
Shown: 81278.5 kWh
